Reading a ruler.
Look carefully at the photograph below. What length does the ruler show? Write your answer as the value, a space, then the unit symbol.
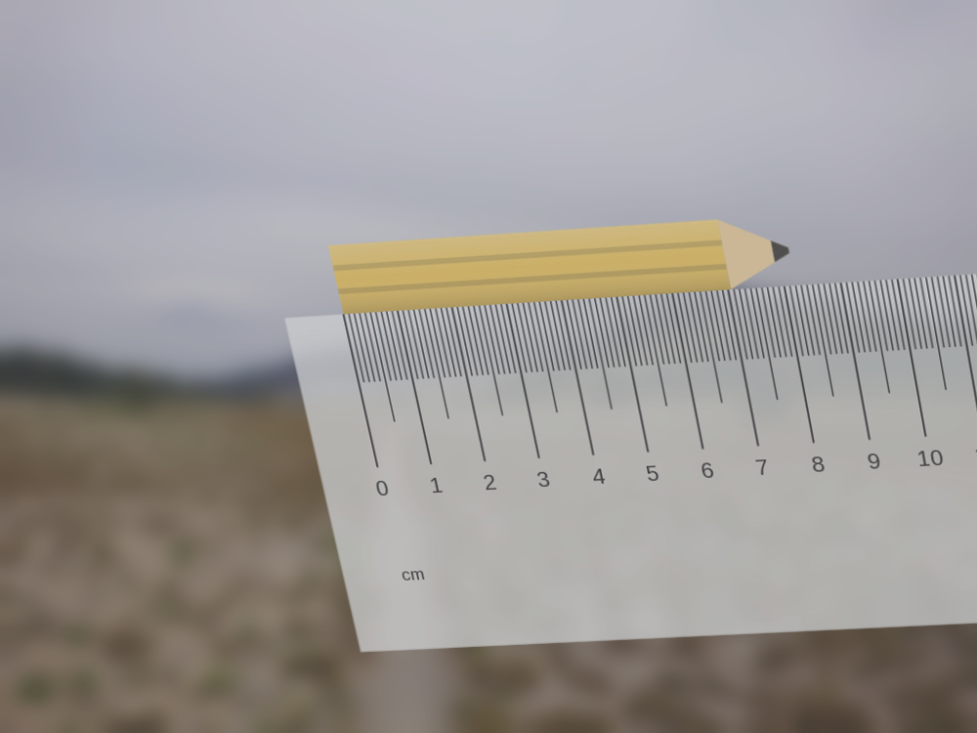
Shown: 8.2 cm
